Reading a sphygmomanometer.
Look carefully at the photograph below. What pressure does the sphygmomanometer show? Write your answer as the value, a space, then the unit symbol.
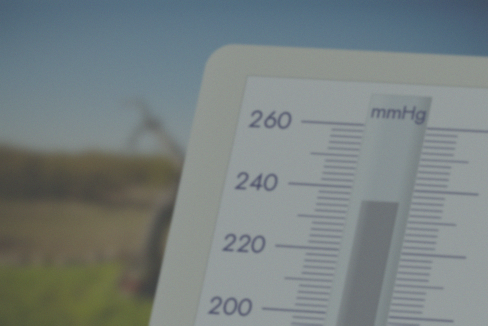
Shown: 236 mmHg
